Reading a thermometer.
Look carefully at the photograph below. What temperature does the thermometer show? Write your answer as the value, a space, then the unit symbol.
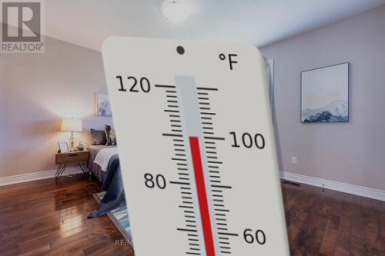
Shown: 100 °F
